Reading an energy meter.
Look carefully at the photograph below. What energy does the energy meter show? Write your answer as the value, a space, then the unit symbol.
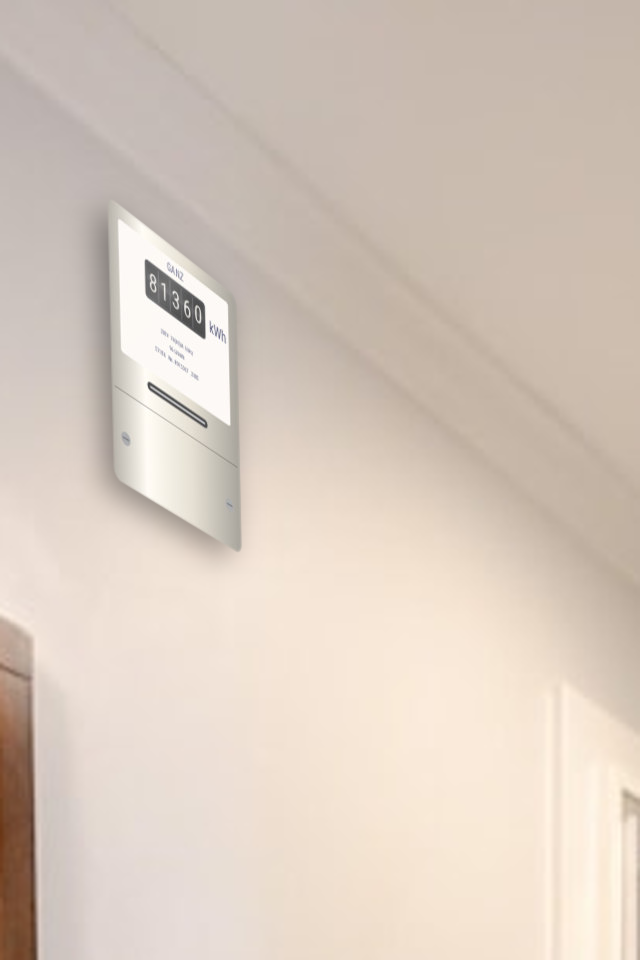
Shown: 81360 kWh
